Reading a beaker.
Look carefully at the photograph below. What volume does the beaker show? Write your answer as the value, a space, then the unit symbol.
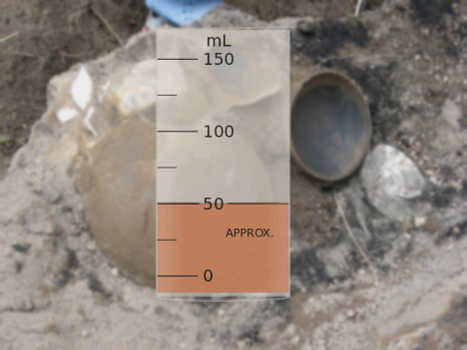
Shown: 50 mL
